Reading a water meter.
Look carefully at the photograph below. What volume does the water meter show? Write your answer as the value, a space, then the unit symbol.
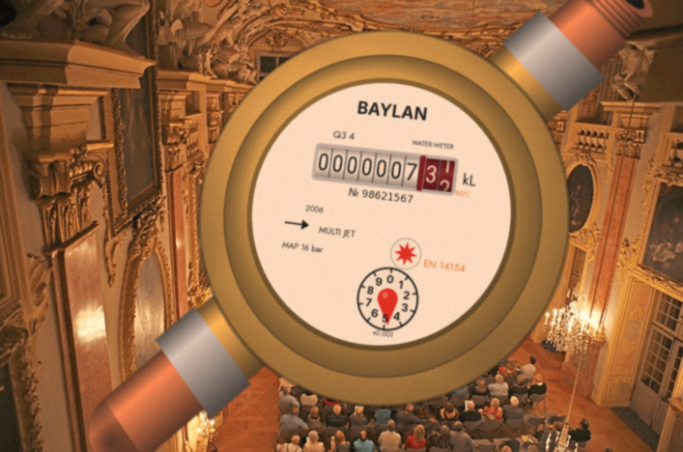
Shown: 7.314 kL
